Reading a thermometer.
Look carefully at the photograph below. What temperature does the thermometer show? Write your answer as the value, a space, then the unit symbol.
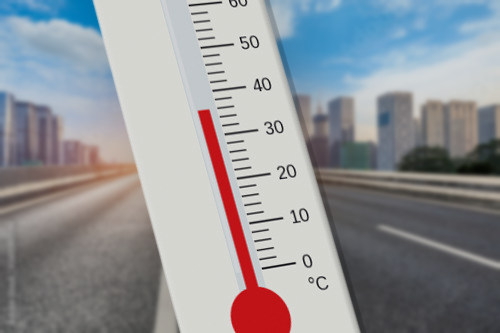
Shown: 36 °C
